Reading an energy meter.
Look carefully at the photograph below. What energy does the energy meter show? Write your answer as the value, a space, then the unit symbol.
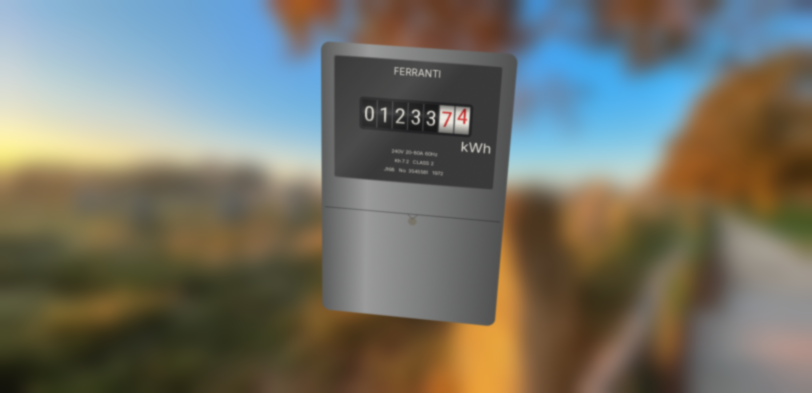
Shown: 1233.74 kWh
